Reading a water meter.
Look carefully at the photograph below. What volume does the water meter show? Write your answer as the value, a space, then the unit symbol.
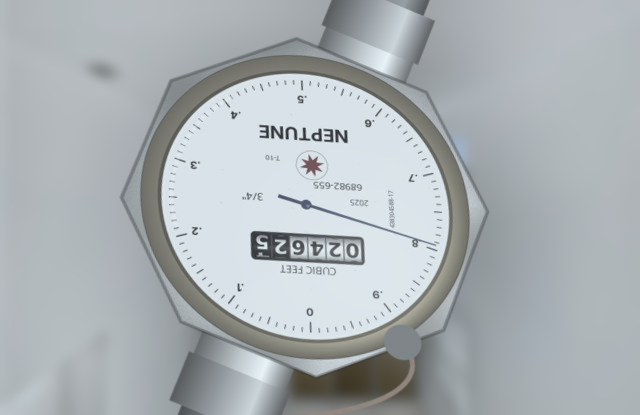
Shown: 24624.79 ft³
